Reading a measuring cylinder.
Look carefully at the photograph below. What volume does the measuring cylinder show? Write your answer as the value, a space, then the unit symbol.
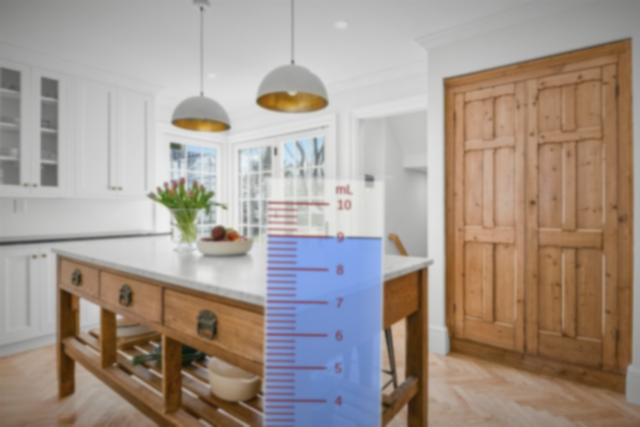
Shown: 9 mL
